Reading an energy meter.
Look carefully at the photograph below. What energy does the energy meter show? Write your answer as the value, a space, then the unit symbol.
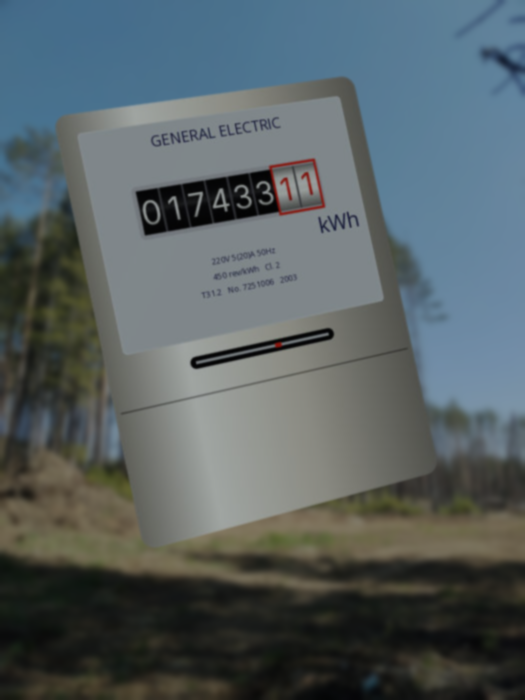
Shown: 17433.11 kWh
